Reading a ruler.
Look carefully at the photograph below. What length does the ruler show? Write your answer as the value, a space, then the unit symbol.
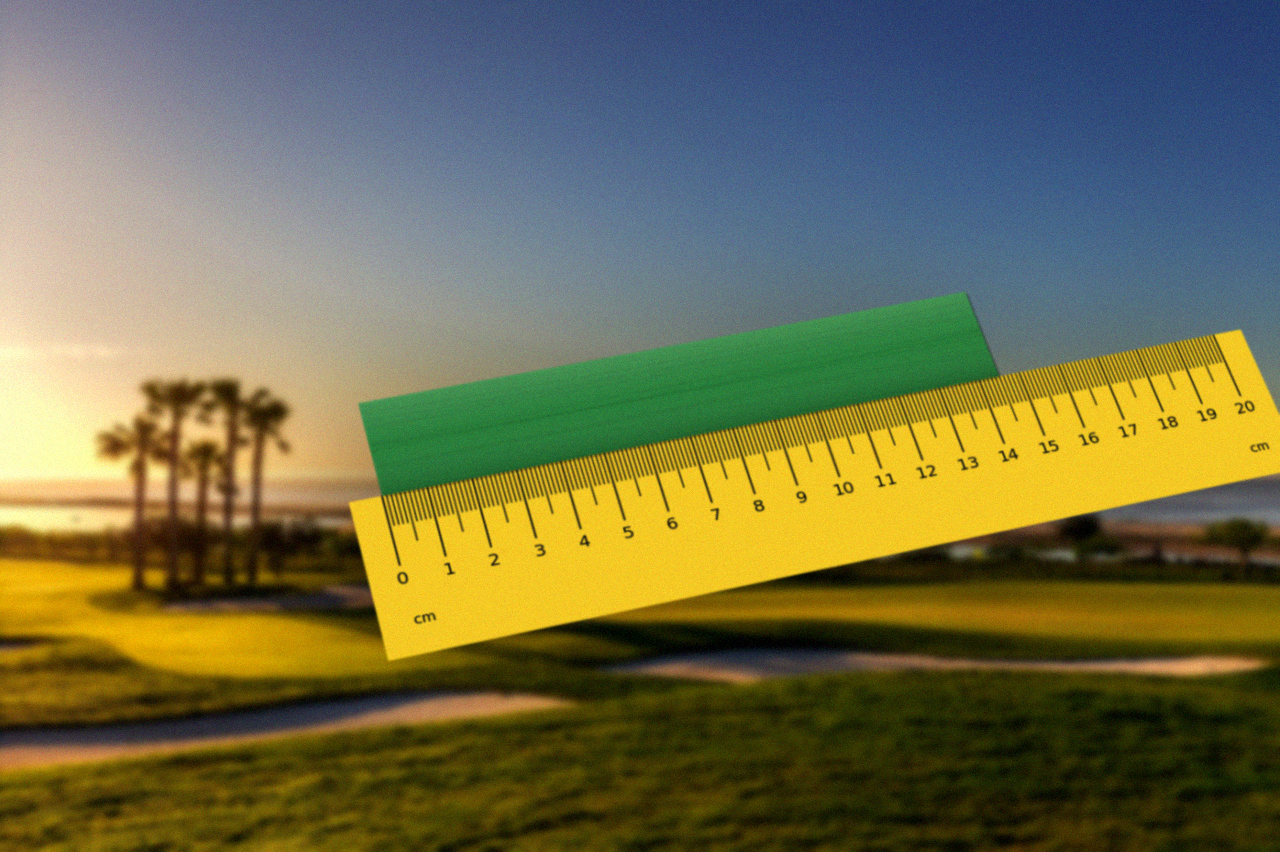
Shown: 14.5 cm
